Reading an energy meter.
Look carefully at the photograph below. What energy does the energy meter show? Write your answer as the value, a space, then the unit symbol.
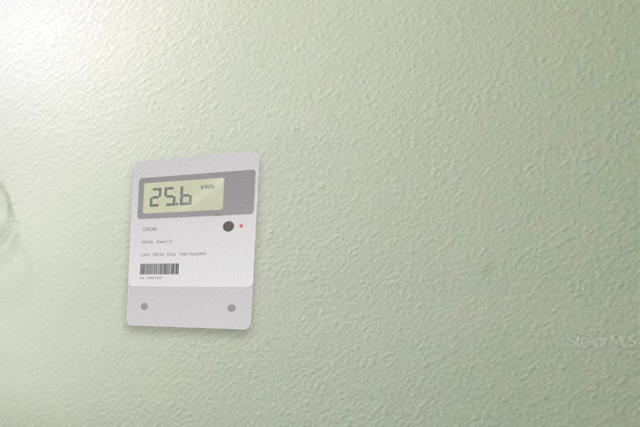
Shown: 25.6 kWh
